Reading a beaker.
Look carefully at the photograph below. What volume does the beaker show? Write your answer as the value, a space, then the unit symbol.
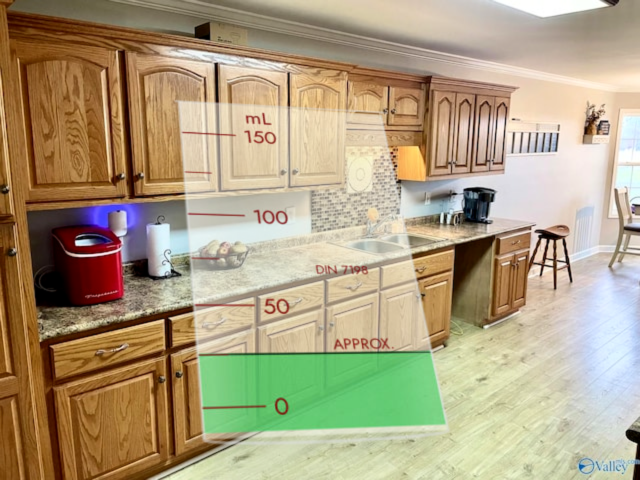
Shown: 25 mL
